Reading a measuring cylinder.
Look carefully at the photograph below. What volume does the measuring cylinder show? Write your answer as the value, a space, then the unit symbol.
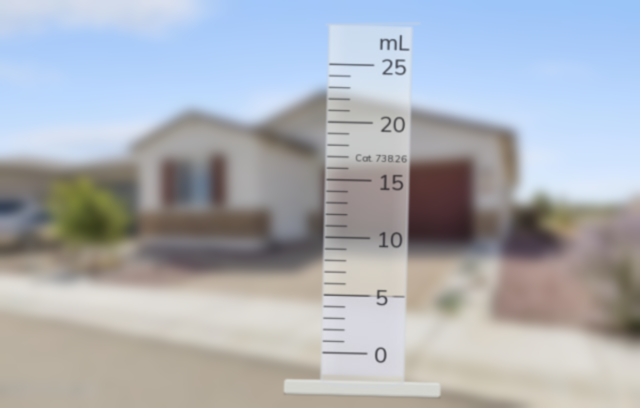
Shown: 5 mL
